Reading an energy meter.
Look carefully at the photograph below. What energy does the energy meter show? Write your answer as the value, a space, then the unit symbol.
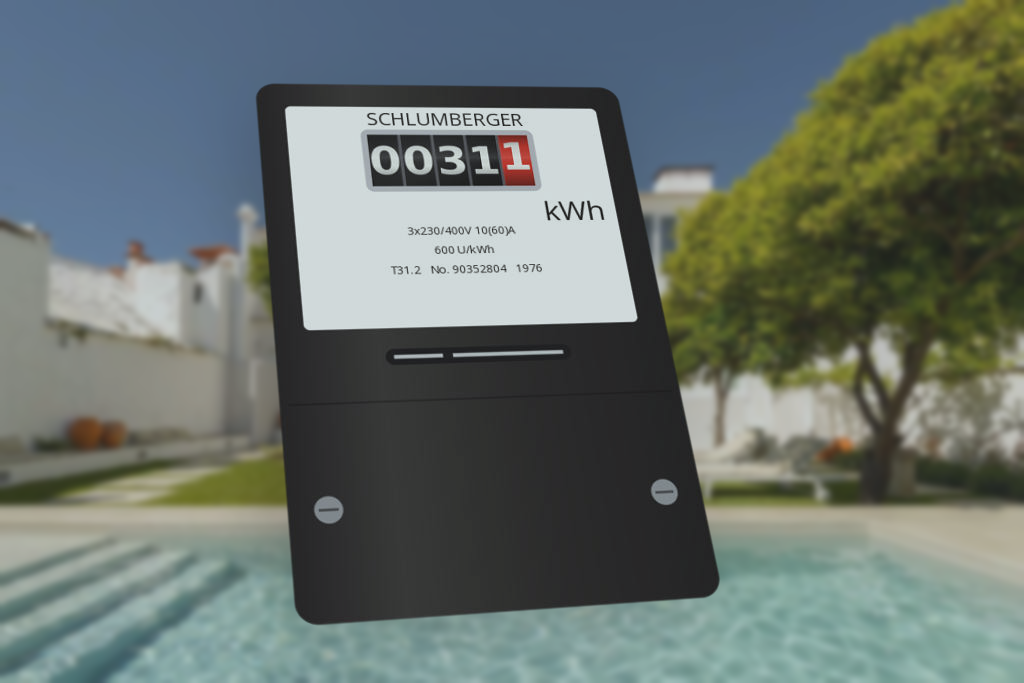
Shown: 31.1 kWh
